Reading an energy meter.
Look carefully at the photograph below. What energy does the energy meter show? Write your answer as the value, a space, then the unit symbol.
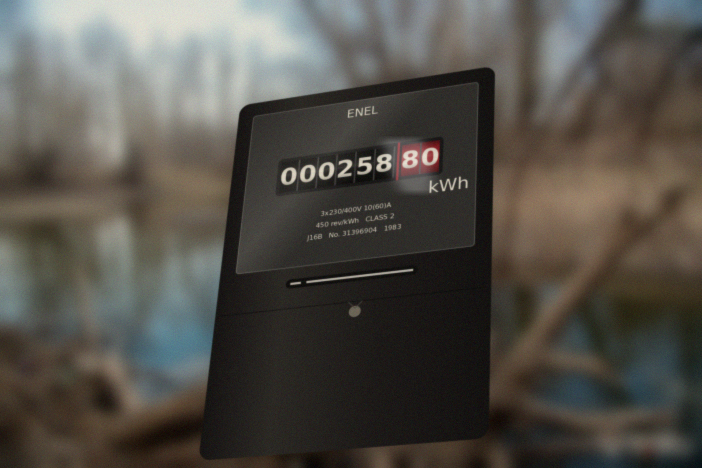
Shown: 258.80 kWh
